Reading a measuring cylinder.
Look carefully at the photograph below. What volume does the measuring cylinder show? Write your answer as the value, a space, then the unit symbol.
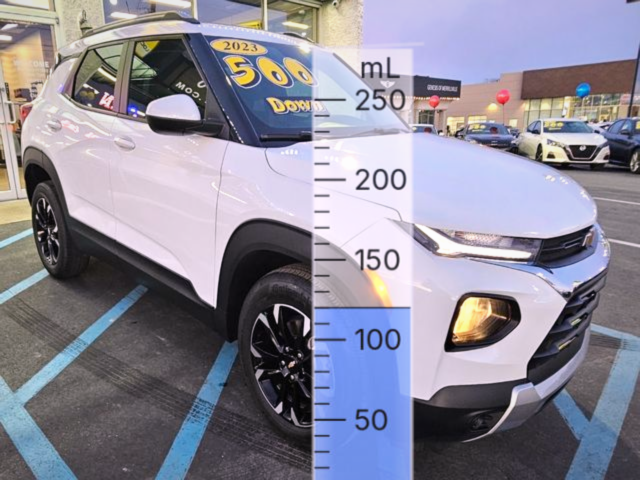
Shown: 120 mL
